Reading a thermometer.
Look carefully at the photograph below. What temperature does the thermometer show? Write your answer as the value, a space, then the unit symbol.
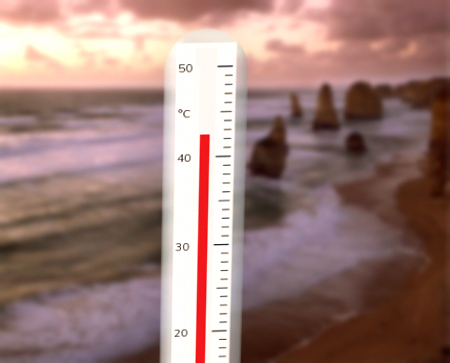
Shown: 42.5 °C
